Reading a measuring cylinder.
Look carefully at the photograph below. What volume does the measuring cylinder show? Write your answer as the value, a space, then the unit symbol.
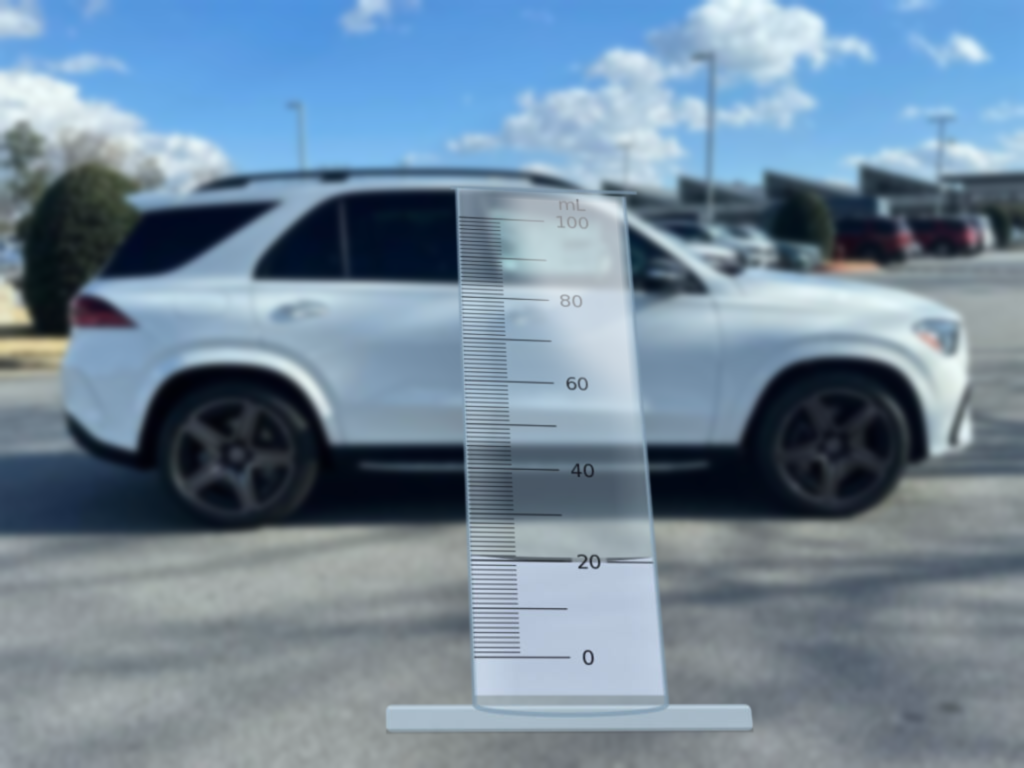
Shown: 20 mL
